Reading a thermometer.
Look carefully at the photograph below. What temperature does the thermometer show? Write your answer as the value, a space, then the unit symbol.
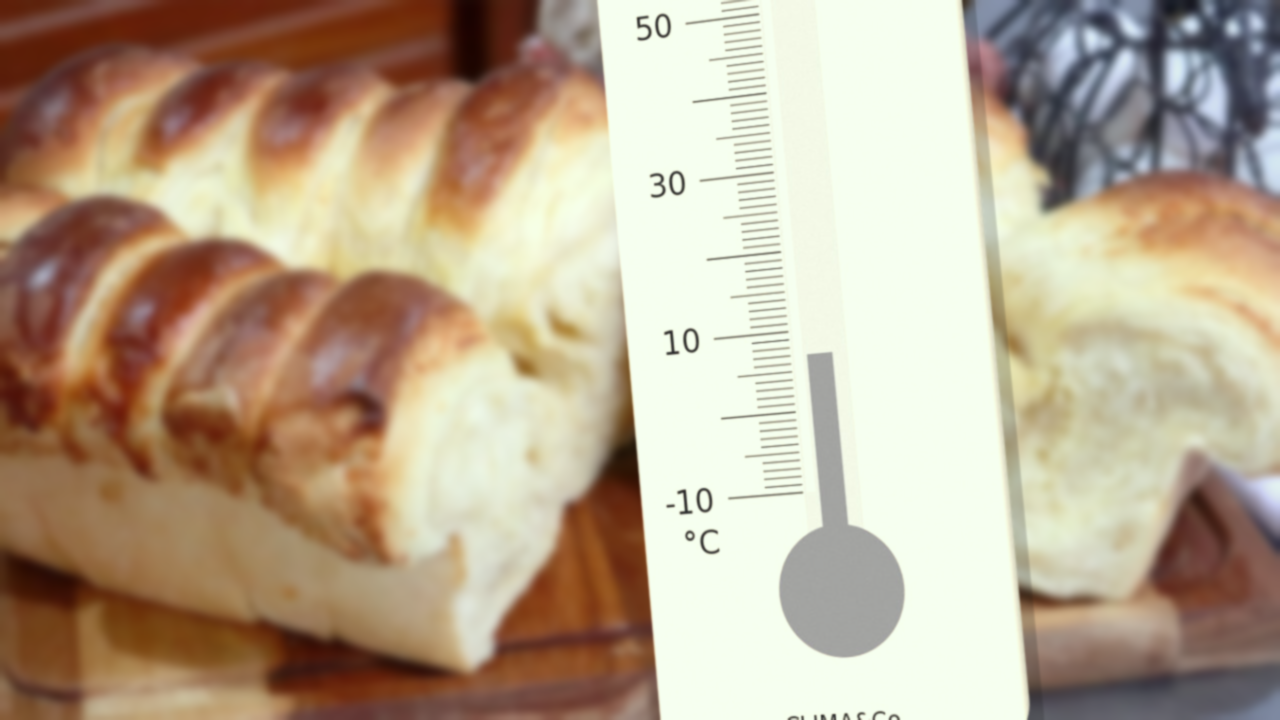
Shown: 7 °C
